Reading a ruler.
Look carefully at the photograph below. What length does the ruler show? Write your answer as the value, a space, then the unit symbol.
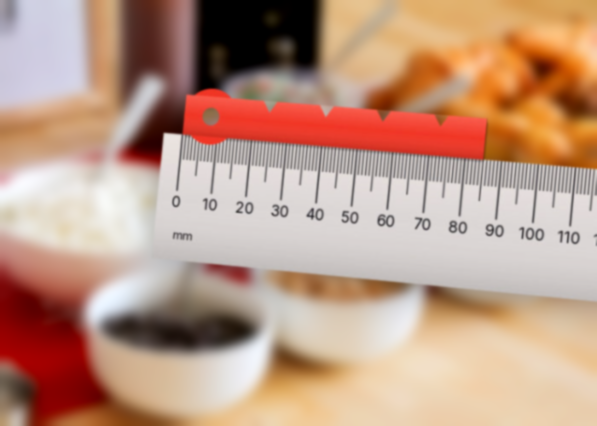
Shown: 85 mm
